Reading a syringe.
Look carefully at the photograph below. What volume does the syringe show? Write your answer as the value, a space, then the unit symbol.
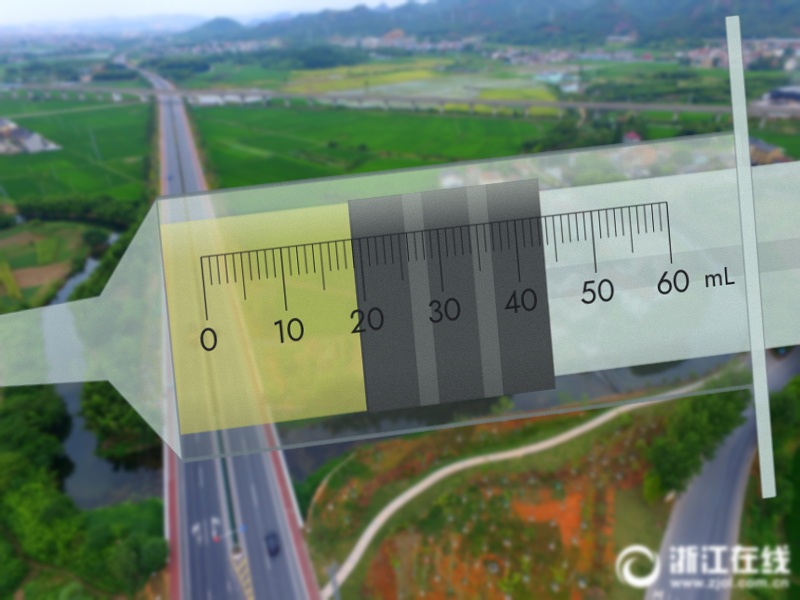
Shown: 19 mL
